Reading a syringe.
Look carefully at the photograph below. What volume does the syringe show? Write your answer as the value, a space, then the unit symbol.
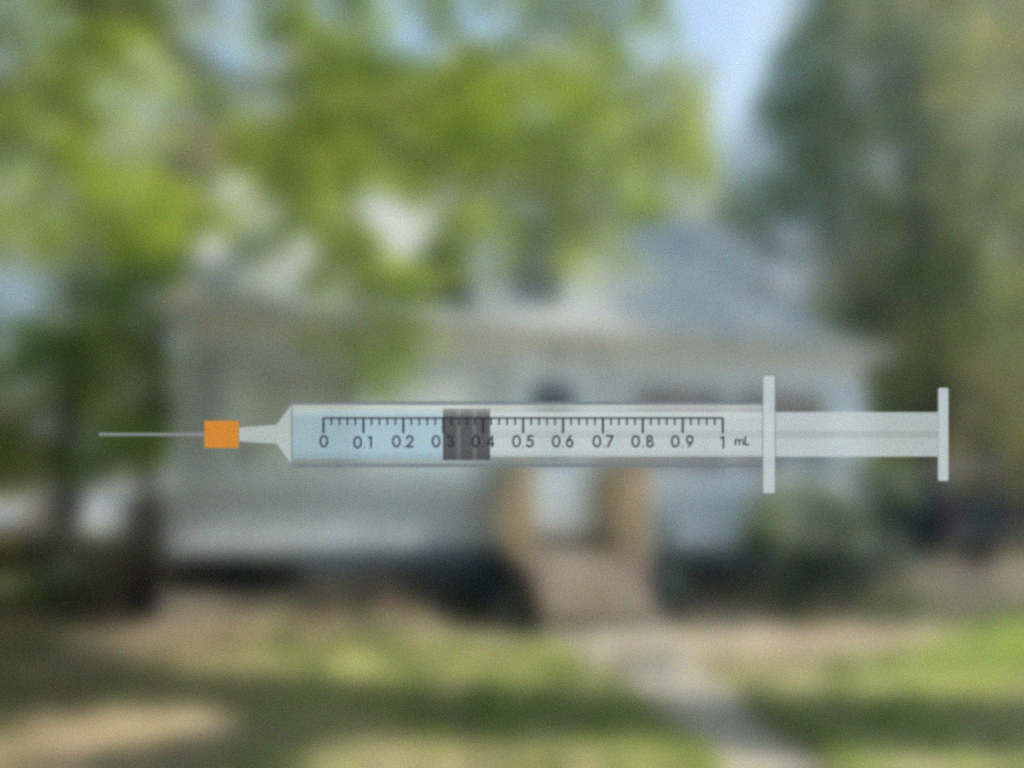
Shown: 0.3 mL
